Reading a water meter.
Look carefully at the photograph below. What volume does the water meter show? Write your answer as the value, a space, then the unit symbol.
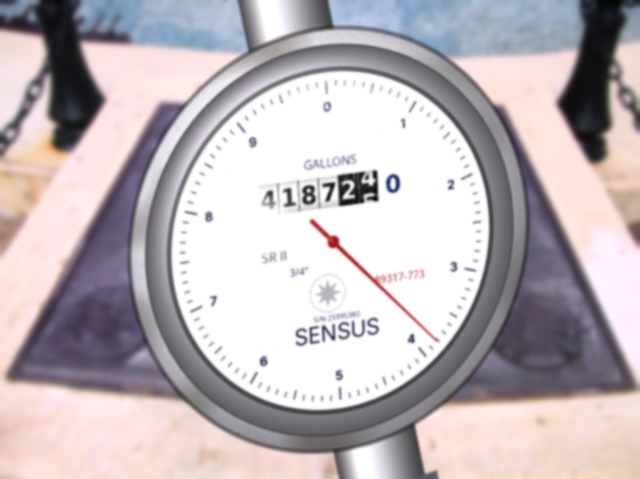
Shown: 4187243.8 gal
